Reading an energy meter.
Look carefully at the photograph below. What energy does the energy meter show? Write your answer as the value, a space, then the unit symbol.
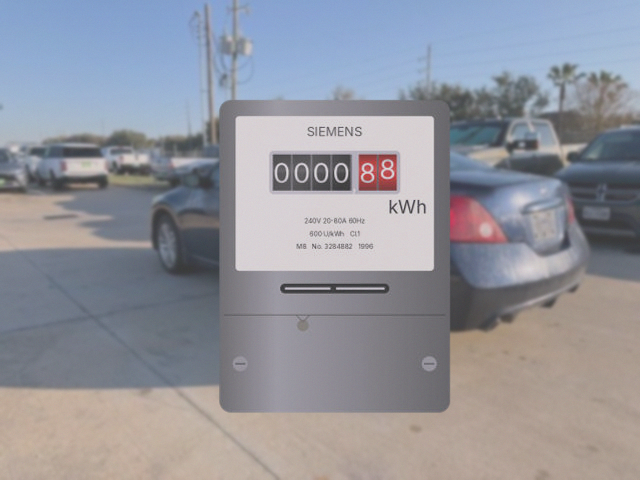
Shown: 0.88 kWh
